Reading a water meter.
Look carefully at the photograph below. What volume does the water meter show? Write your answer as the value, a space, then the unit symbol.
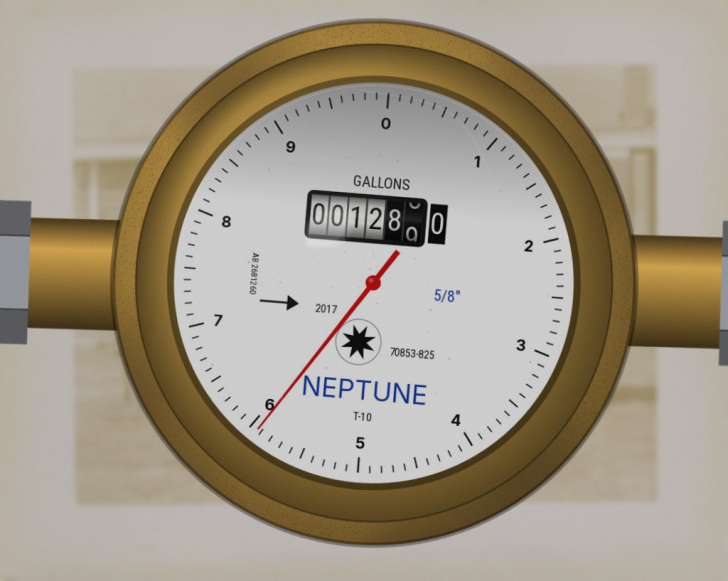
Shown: 12885.9 gal
